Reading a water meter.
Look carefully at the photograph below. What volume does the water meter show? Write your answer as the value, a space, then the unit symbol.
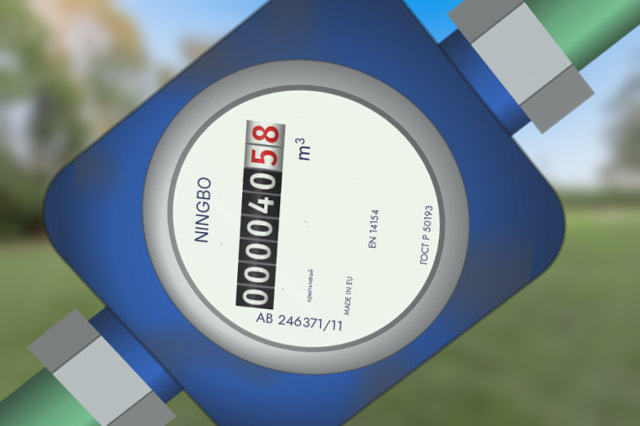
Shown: 40.58 m³
